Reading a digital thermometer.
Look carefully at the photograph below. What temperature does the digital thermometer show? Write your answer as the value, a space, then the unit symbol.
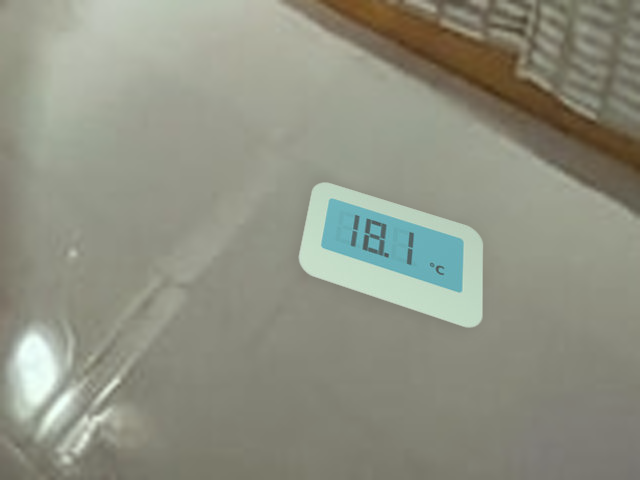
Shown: 18.1 °C
